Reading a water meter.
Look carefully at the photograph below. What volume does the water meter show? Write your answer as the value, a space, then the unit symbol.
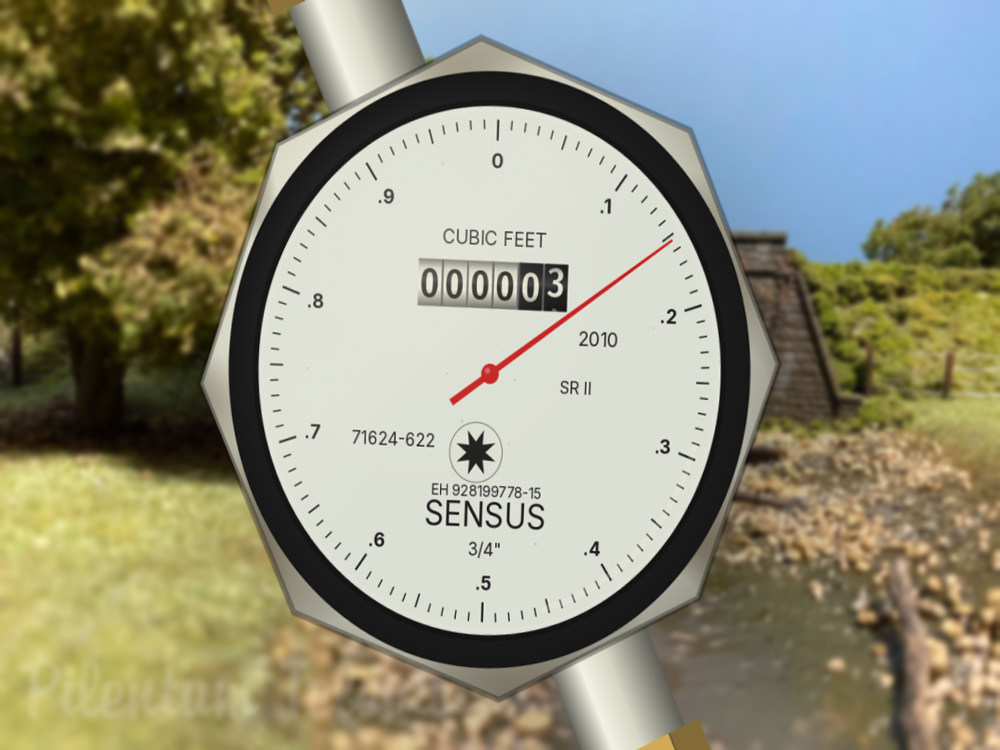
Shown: 3.15 ft³
